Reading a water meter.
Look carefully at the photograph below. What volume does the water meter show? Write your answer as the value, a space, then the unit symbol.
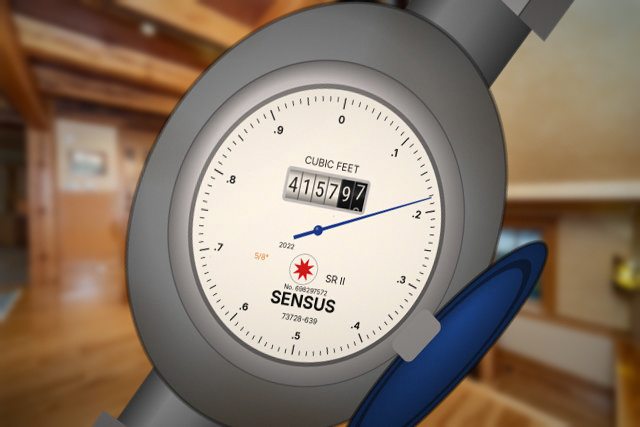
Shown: 415797.18 ft³
